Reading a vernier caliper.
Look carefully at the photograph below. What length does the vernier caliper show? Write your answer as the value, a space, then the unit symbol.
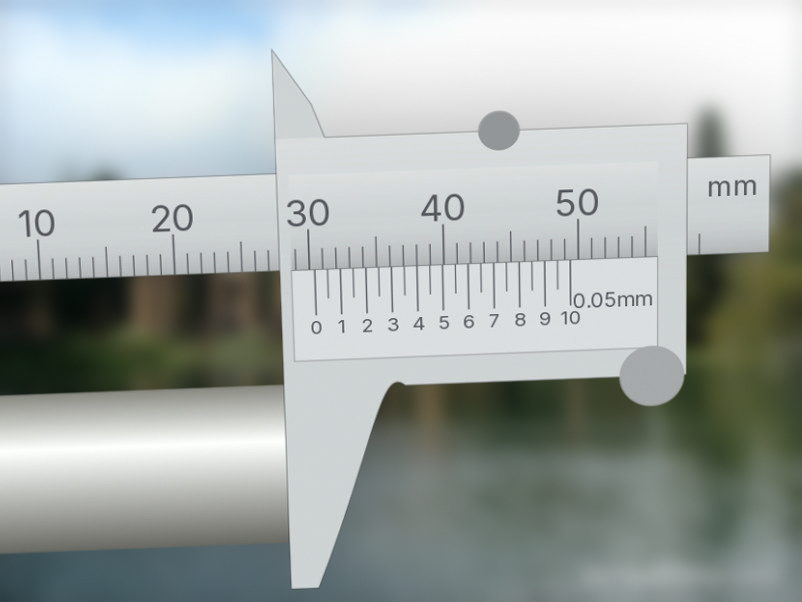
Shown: 30.4 mm
